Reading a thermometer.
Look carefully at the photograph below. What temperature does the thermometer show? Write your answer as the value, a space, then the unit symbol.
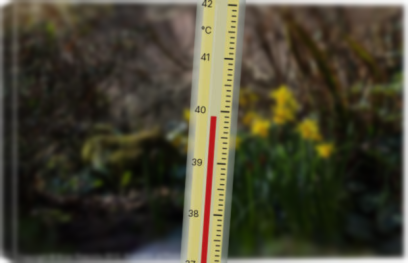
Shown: 39.9 °C
